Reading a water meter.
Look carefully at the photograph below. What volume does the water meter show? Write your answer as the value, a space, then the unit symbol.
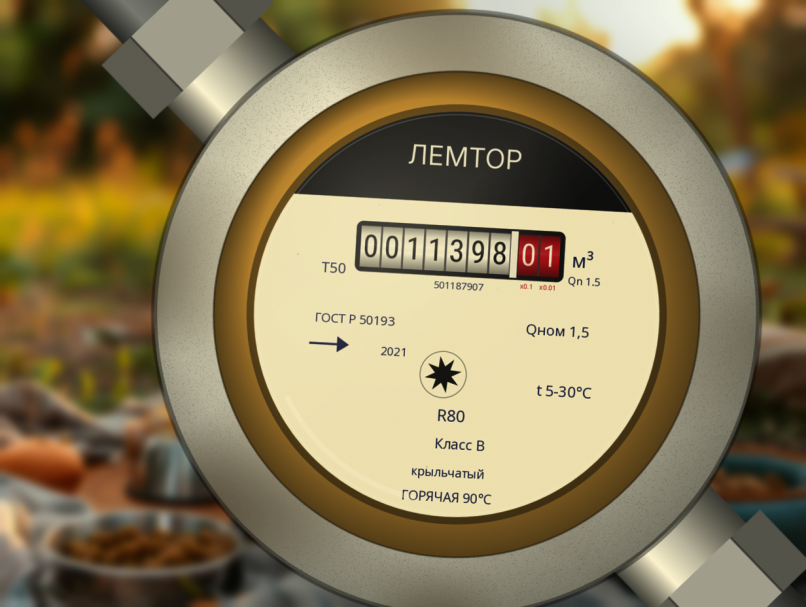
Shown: 11398.01 m³
